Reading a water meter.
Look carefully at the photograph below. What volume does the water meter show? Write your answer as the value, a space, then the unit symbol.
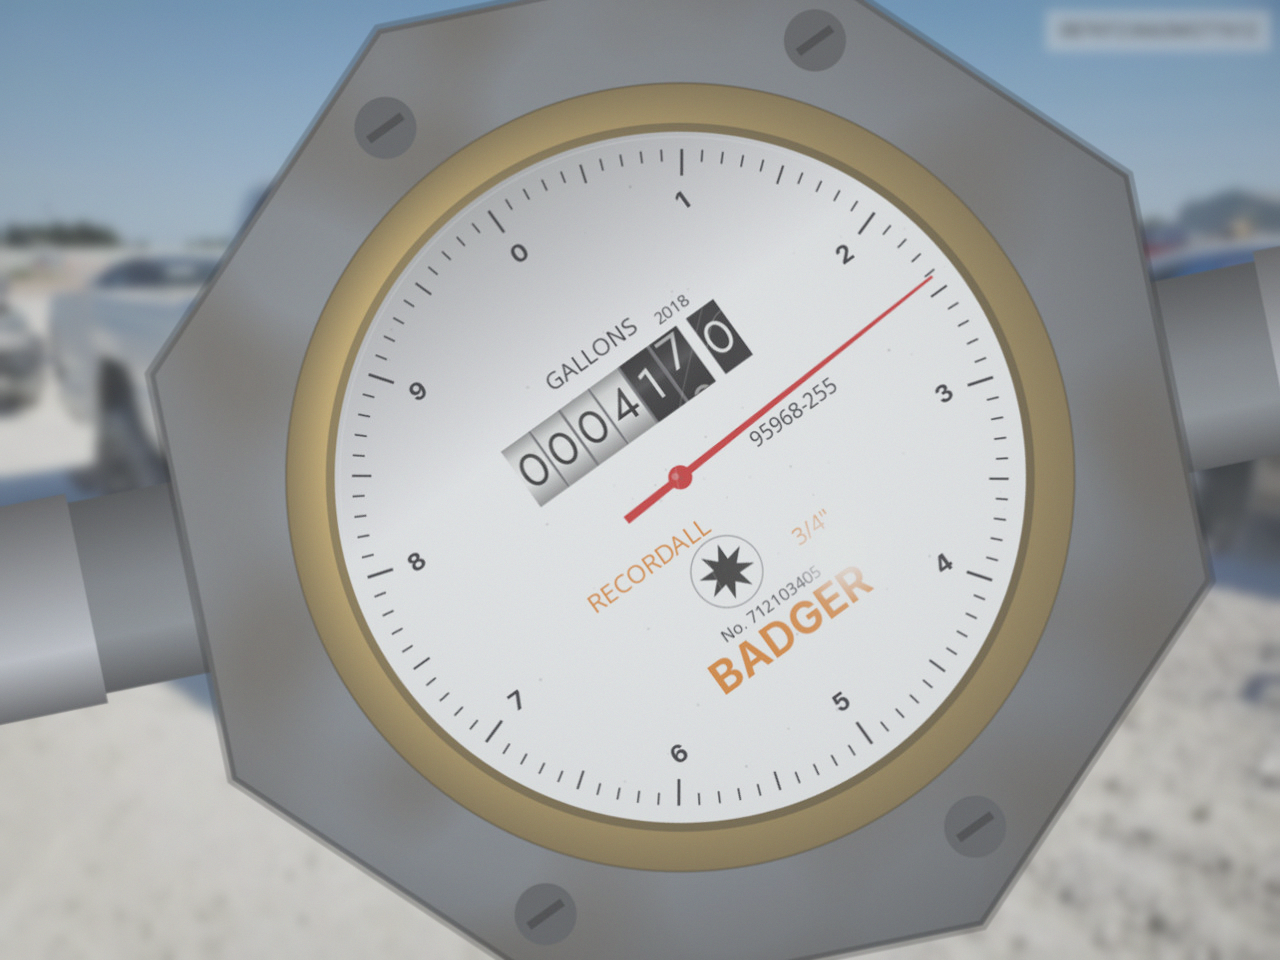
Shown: 4172.4 gal
